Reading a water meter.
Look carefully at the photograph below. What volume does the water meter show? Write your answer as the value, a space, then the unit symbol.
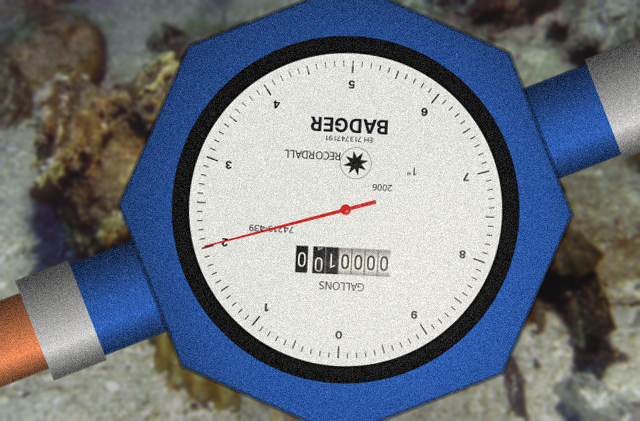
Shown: 102.0 gal
